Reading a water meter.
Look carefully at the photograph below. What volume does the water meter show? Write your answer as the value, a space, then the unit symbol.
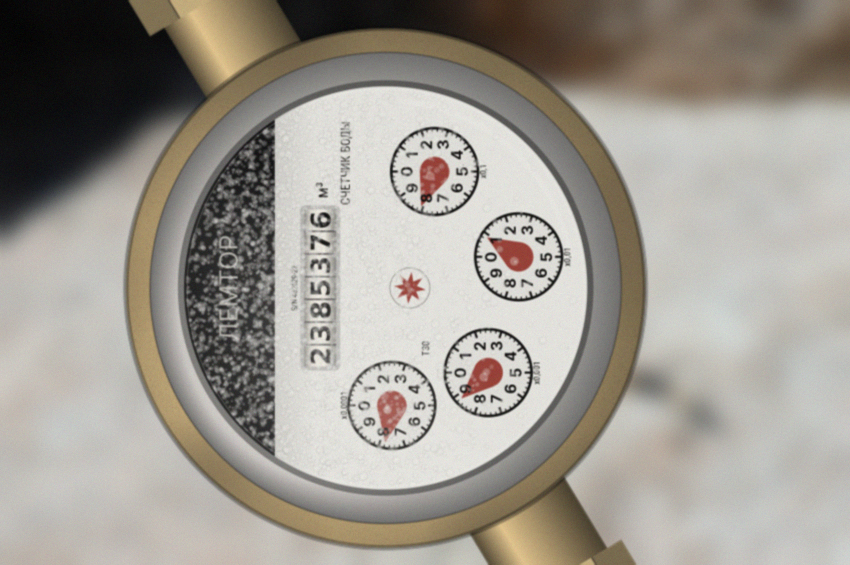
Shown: 2385376.8087 m³
